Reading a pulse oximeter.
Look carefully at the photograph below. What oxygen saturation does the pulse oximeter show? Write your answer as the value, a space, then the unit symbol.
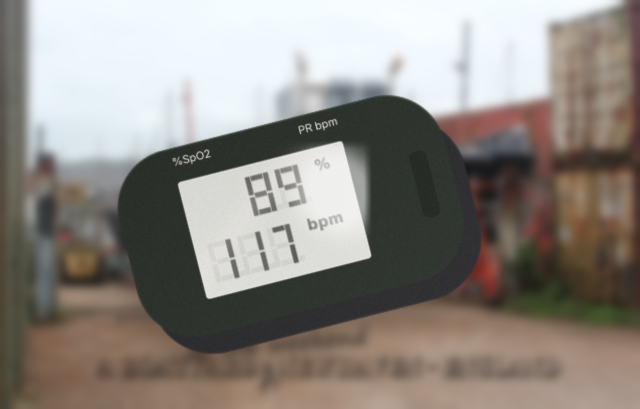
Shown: 89 %
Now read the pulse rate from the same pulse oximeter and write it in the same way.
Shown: 117 bpm
